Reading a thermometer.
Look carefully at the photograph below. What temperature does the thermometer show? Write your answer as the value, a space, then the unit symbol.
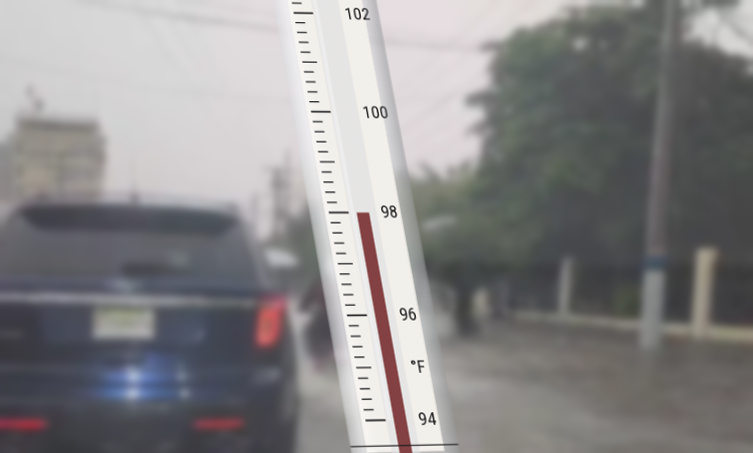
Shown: 98 °F
